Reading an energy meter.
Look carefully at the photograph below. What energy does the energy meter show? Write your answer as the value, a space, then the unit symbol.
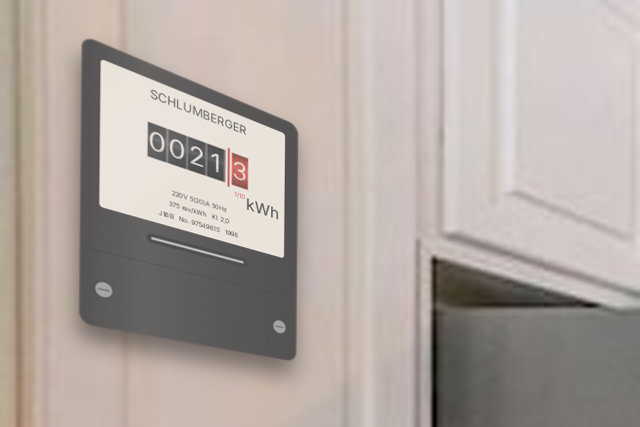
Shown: 21.3 kWh
